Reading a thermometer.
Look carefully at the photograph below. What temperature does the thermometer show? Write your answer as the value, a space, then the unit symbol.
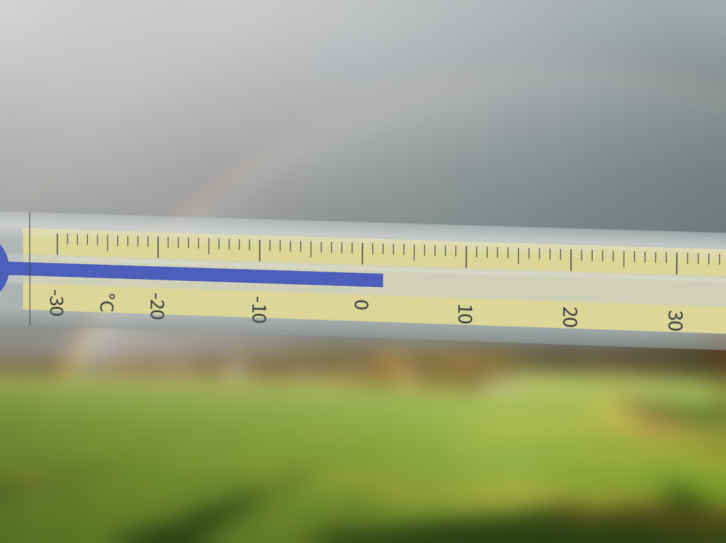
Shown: 2 °C
